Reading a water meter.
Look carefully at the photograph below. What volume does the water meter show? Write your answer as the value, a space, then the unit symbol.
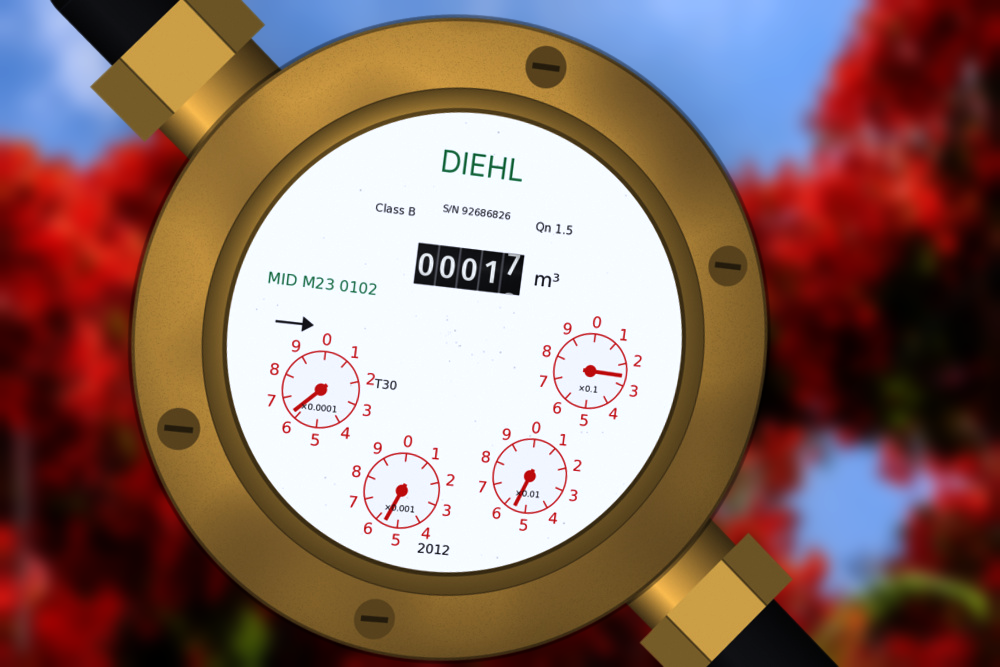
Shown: 17.2556 m³
